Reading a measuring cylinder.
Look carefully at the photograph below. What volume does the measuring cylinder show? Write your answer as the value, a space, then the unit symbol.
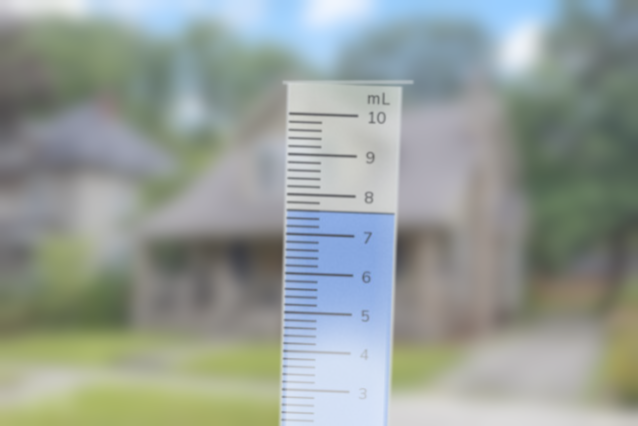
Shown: 7.6 mL
